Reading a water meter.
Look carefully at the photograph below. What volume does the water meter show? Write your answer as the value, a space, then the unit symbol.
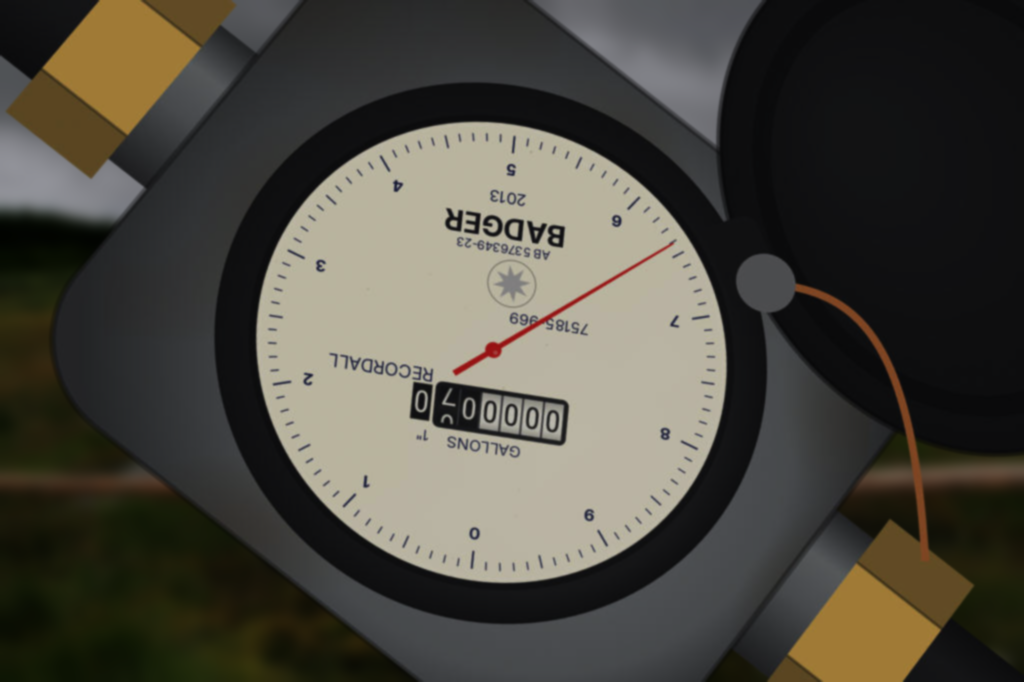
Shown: 66.4 gal
